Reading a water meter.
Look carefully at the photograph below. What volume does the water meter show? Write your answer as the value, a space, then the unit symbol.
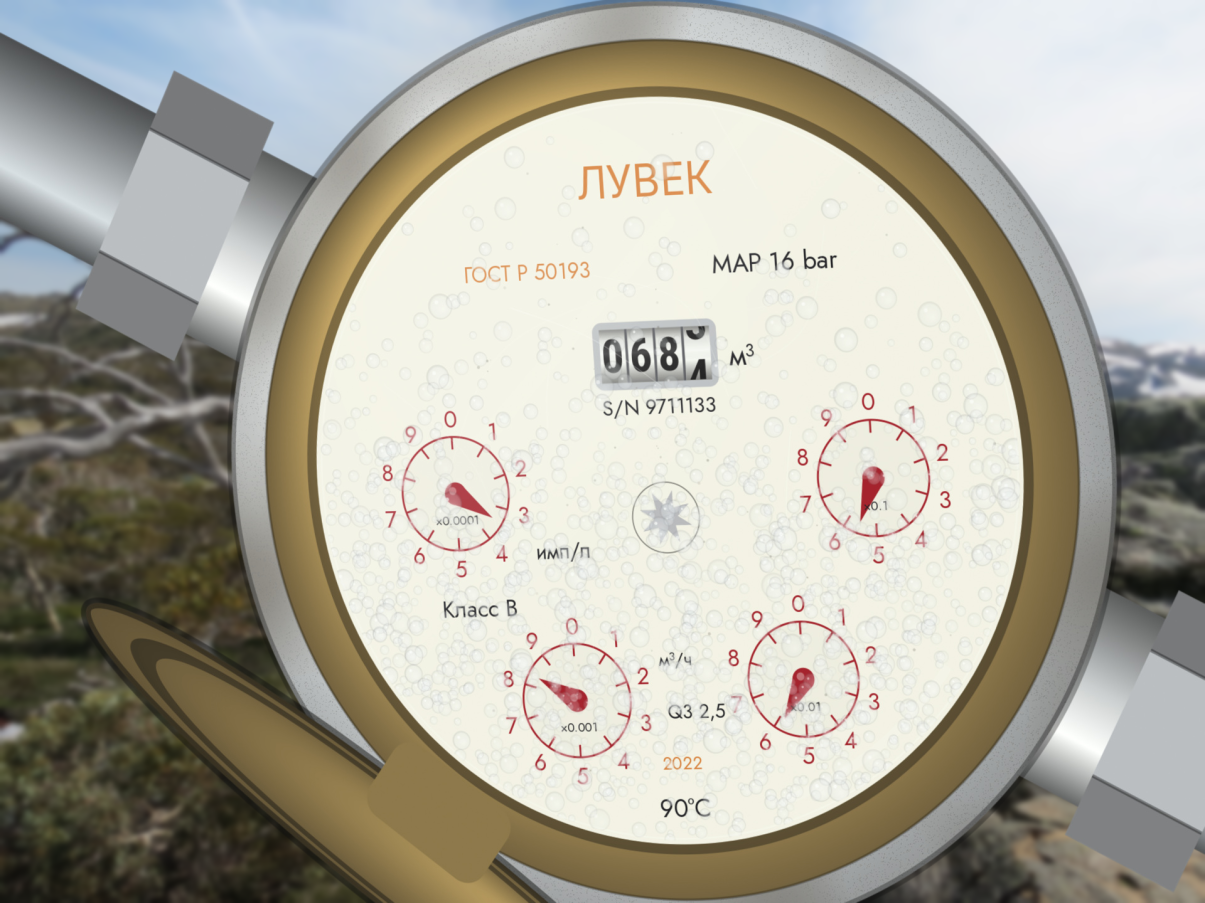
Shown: 683.5583 m³
